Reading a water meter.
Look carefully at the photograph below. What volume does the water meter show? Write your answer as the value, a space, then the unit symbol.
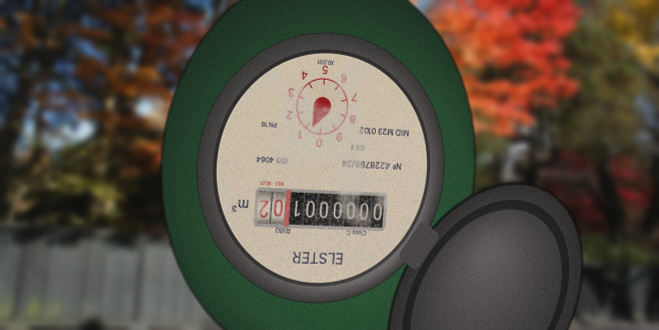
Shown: 1.020 m³
